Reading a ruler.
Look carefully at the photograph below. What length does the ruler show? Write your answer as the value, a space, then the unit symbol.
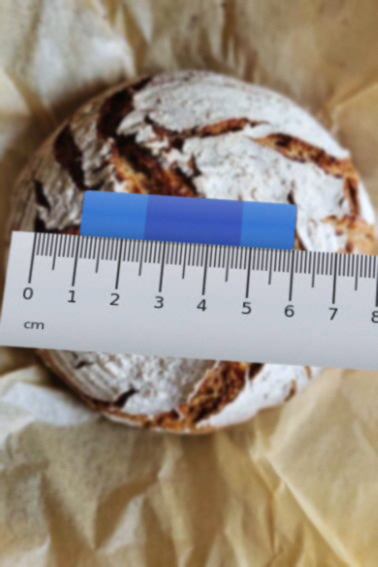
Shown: 5 cm
